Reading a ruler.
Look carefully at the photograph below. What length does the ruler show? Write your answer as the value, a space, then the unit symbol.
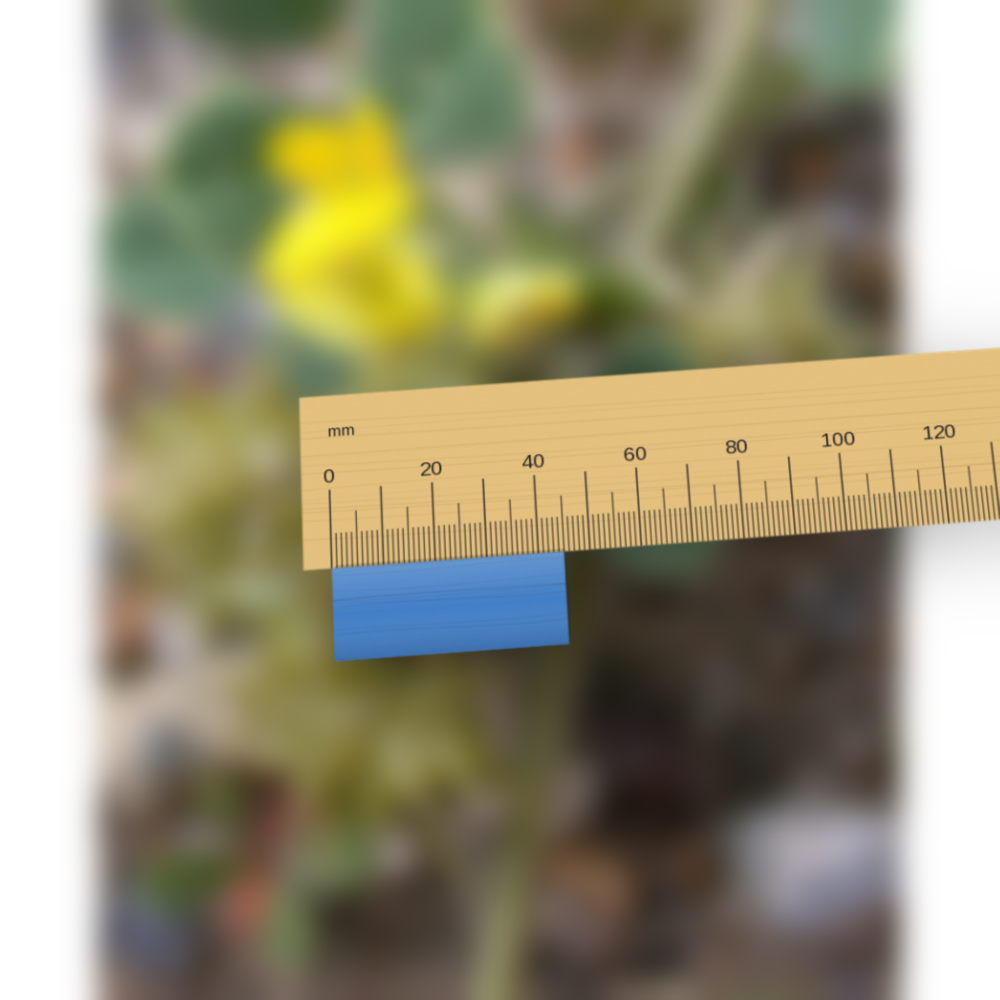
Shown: 45 mm
